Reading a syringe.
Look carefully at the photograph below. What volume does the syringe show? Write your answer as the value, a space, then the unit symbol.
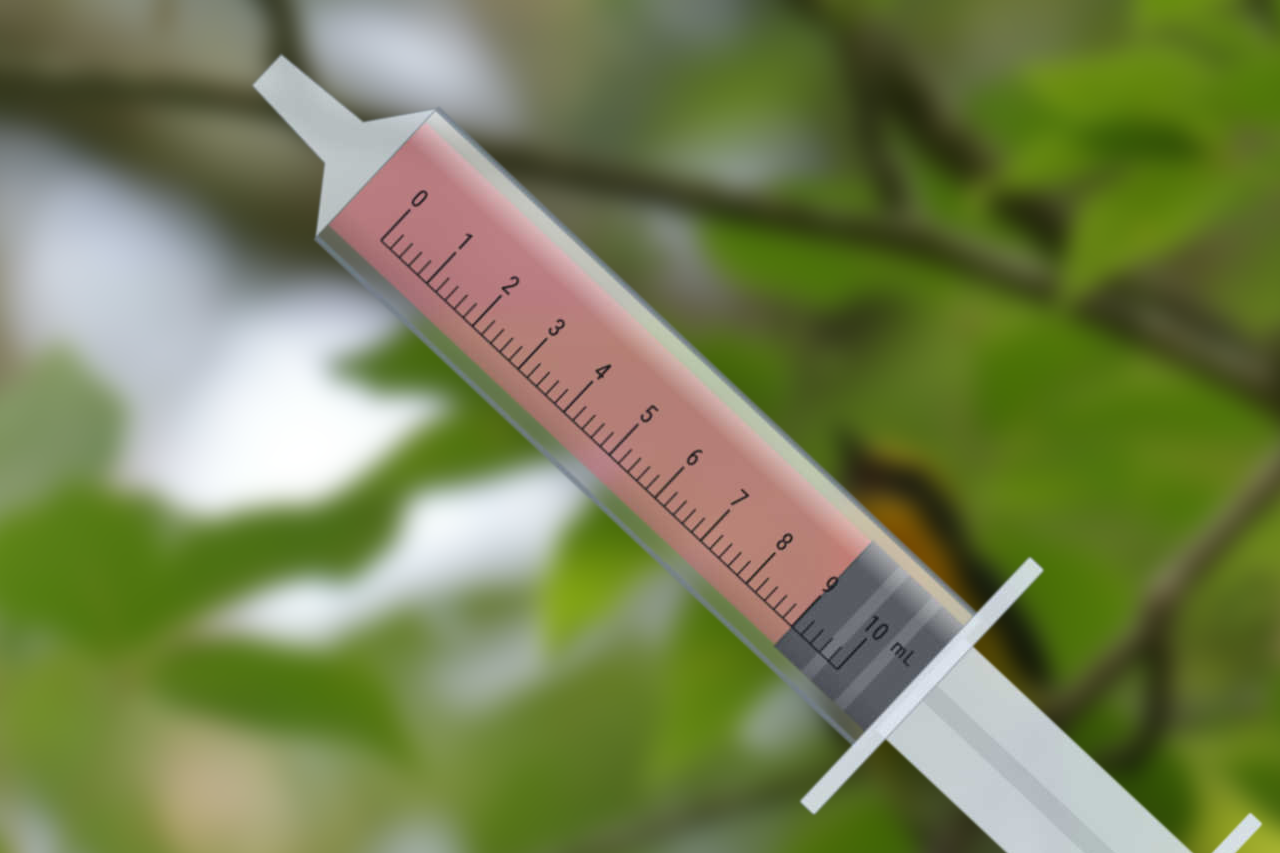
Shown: 9 mL
